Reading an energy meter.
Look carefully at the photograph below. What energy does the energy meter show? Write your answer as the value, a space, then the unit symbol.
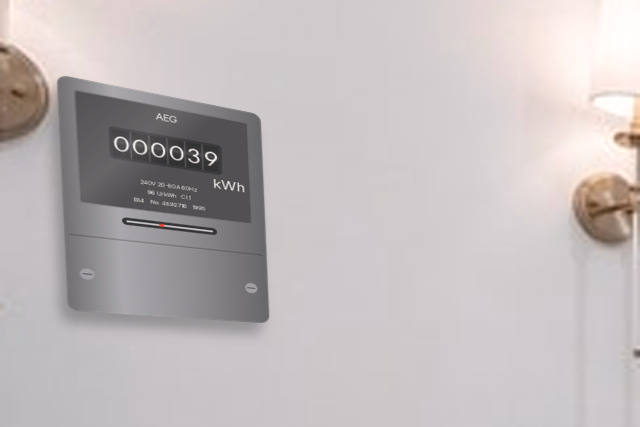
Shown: 39 kWh
